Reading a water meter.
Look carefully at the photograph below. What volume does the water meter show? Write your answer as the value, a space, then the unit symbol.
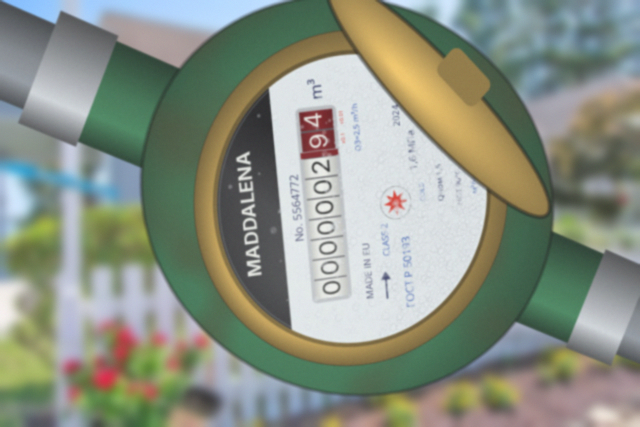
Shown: 2.94 m³
